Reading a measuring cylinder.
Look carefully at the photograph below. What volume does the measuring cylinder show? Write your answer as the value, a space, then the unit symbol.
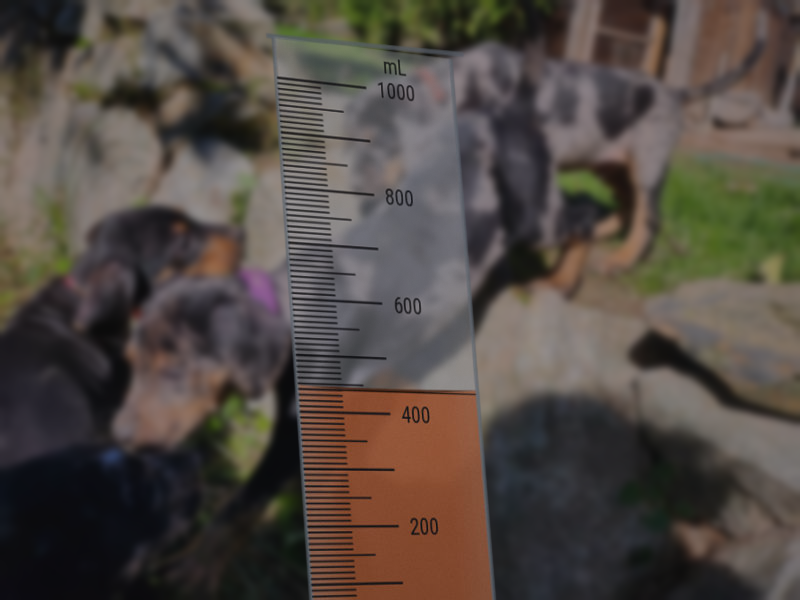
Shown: 440 mL
